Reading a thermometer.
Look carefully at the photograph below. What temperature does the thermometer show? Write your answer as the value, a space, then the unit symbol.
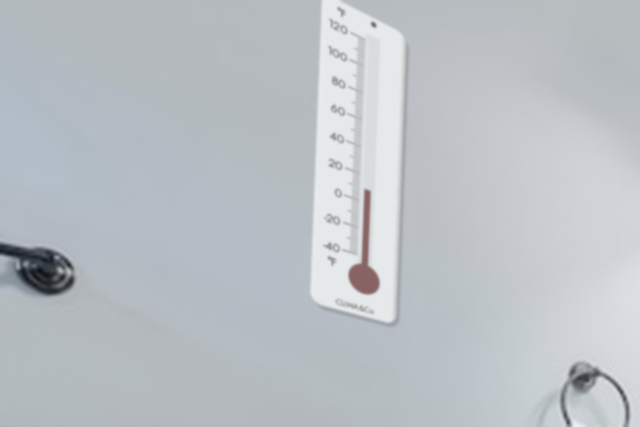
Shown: 10 °F
